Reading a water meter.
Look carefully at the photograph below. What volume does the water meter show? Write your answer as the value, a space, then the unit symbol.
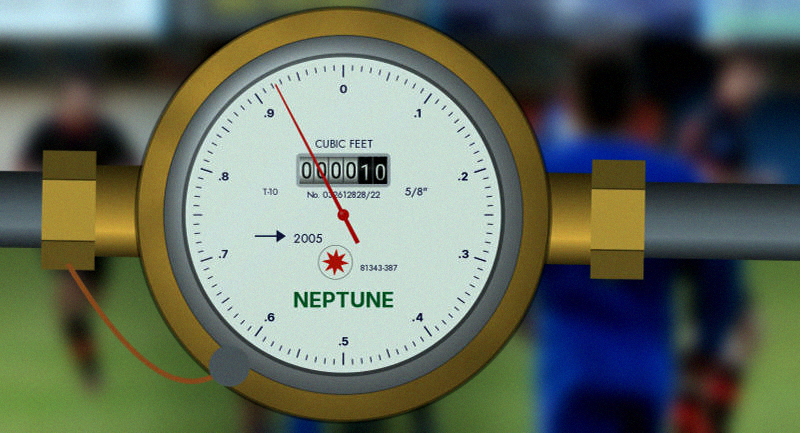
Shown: 9.92 ft³
